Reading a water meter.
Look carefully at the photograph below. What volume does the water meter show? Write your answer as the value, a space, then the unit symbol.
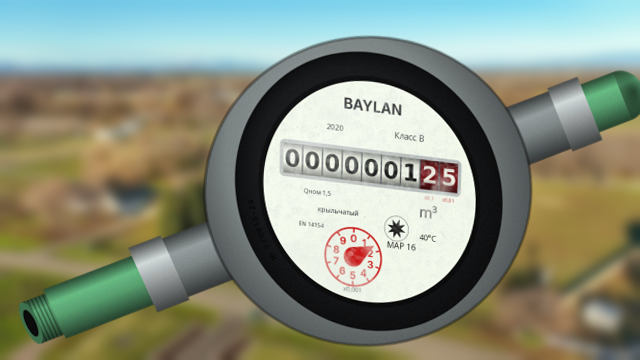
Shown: 1.251 m³
